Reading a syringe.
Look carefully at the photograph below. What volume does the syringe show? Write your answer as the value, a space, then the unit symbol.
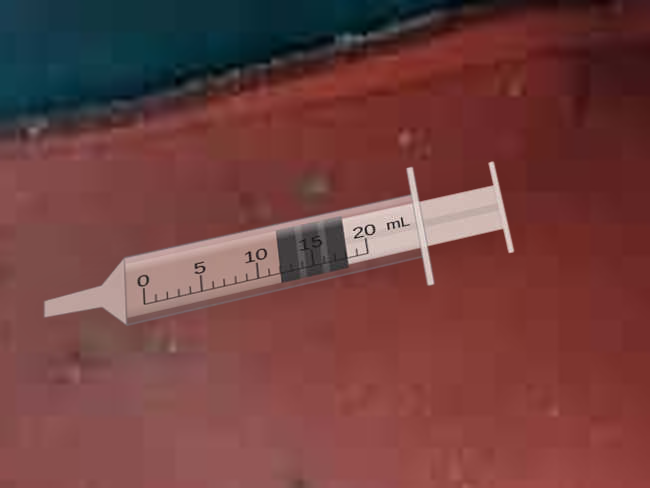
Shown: 12 mL
